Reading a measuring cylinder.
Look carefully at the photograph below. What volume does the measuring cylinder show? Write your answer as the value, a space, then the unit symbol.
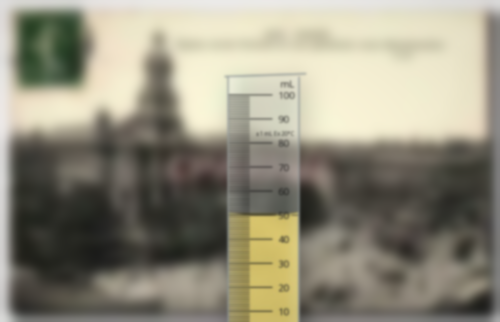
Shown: 50 mL
